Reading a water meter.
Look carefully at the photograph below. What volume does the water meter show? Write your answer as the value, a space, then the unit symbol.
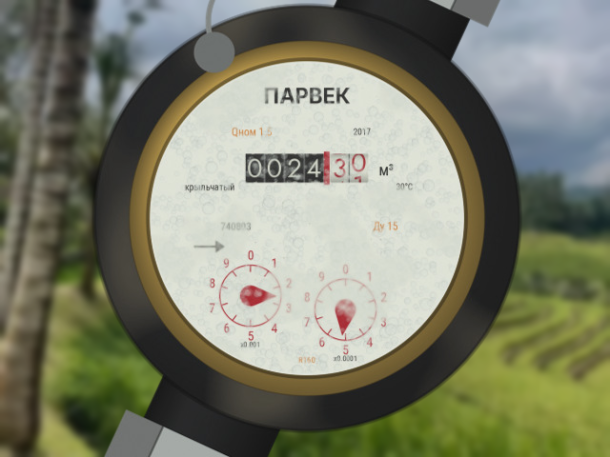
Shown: 24.3025 m³
